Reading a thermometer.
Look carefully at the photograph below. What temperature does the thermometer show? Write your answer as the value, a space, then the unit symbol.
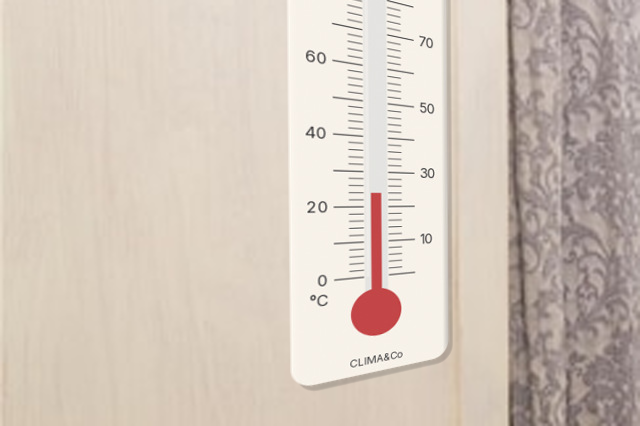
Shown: 24 °C
